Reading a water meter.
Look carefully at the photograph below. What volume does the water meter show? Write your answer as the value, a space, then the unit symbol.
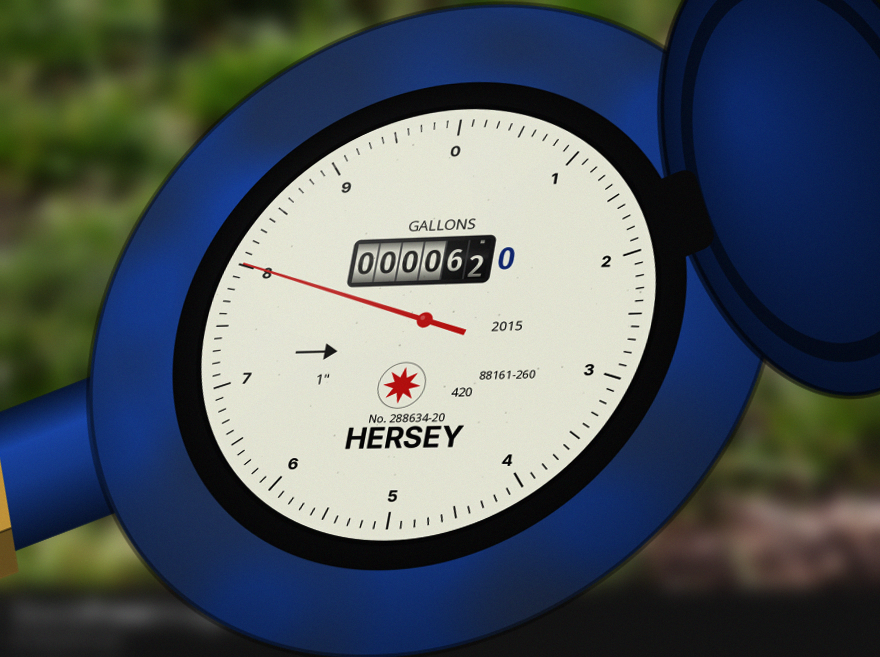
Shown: 618.0 gal
